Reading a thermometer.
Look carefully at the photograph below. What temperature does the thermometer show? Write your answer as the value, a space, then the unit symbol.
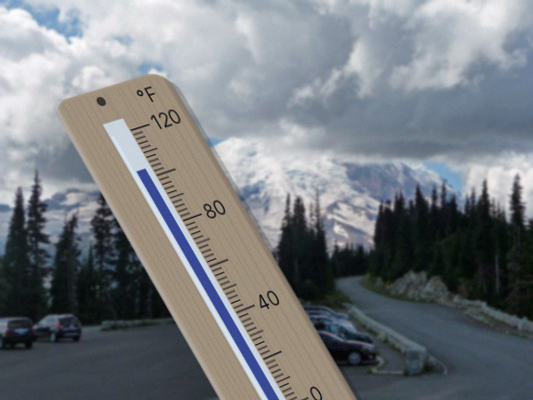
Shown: 104 °F
